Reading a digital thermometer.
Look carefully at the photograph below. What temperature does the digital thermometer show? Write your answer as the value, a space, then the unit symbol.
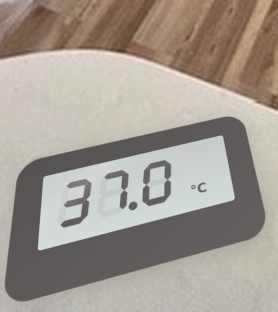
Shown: 37.0 °C
